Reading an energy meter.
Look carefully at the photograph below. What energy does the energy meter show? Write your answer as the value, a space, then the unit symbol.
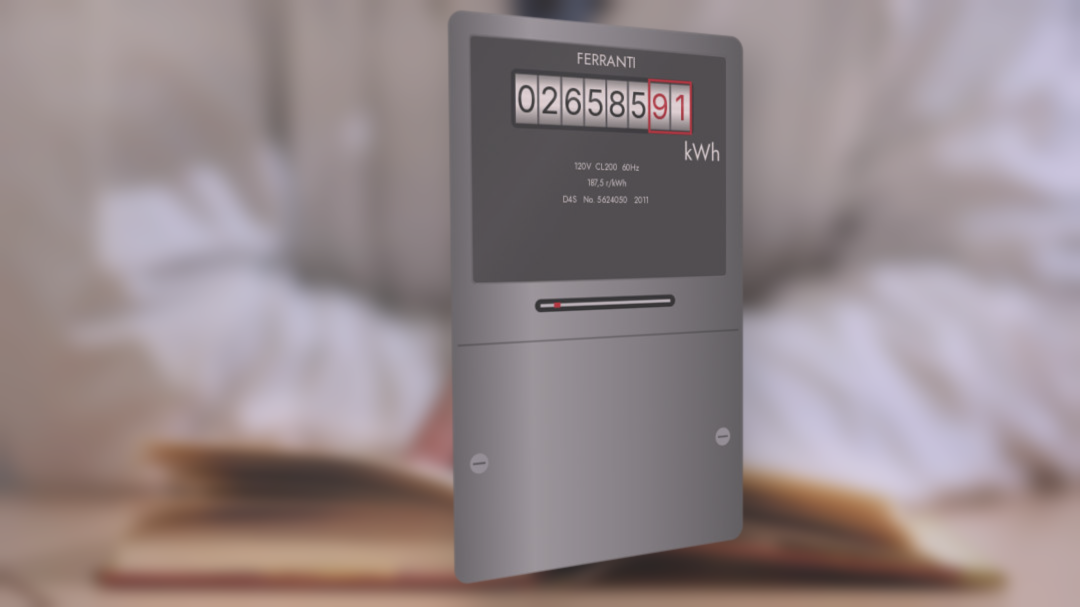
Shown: 26585.91 kWh
